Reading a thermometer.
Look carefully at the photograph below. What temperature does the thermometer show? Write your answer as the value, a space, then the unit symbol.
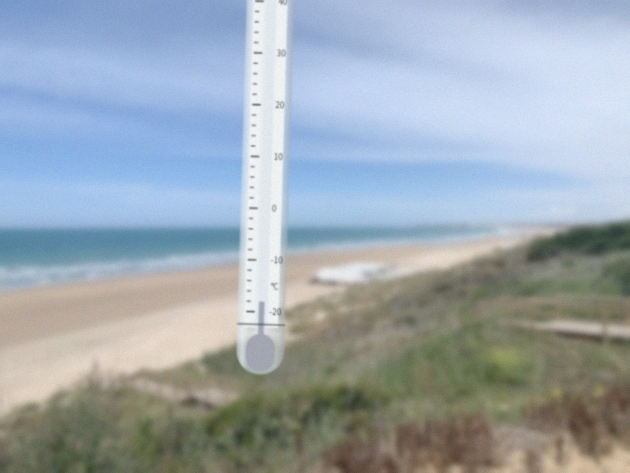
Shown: -18 °C
